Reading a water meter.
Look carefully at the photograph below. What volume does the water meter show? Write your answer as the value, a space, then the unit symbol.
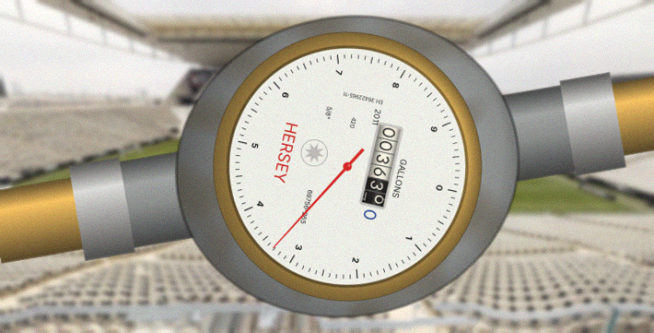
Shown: 36363.3 gal
